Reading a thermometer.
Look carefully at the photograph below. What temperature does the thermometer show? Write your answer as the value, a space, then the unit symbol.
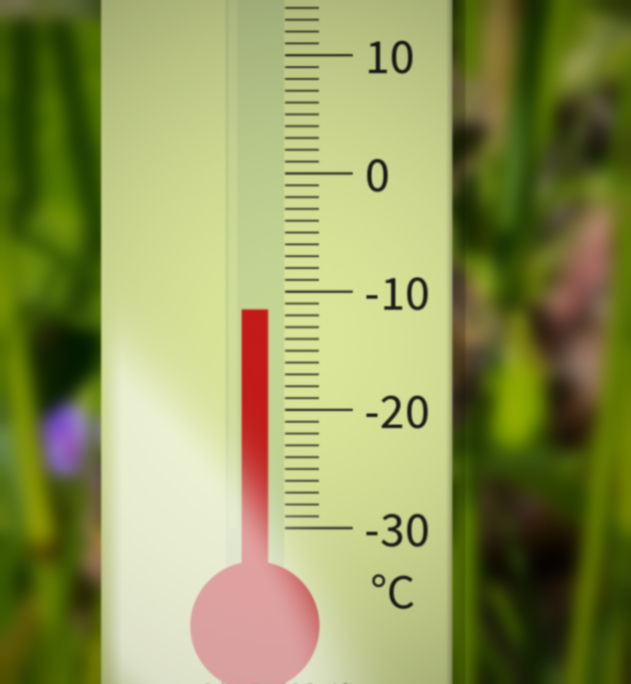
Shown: -11.5 °C
